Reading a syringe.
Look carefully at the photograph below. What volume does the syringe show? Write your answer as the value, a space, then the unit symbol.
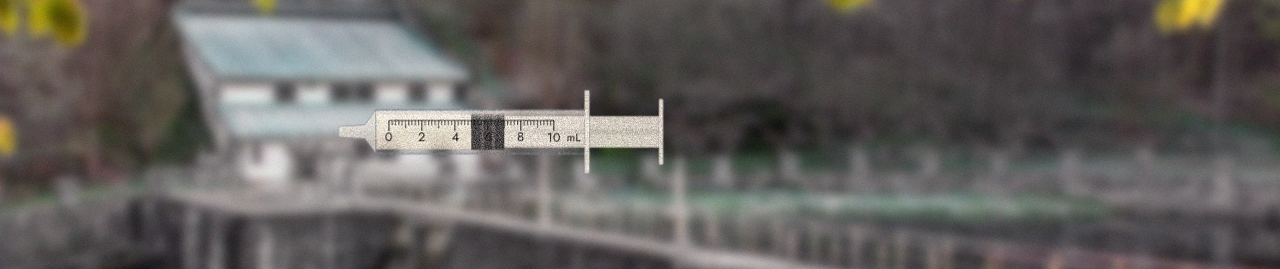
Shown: 5 mL
